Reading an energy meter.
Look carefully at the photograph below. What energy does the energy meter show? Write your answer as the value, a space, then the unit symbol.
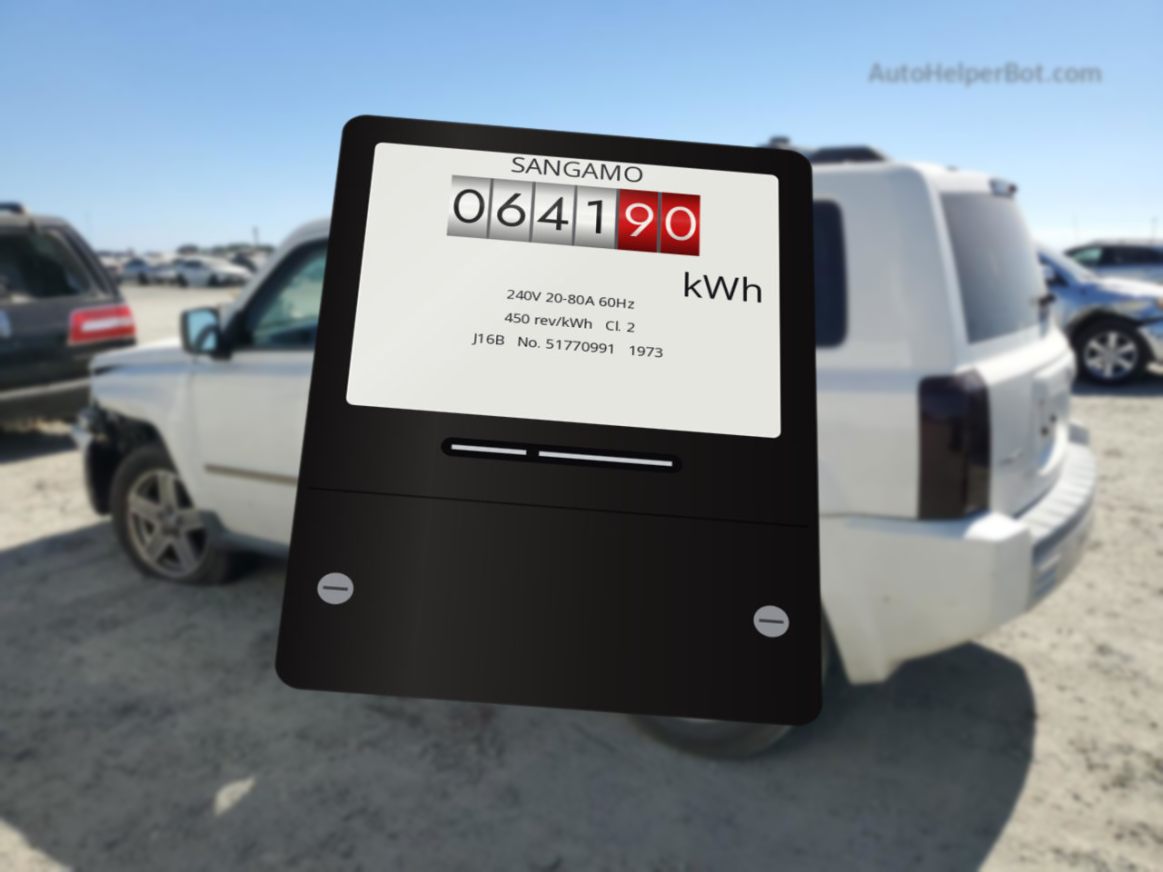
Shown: 641.90 kWh
